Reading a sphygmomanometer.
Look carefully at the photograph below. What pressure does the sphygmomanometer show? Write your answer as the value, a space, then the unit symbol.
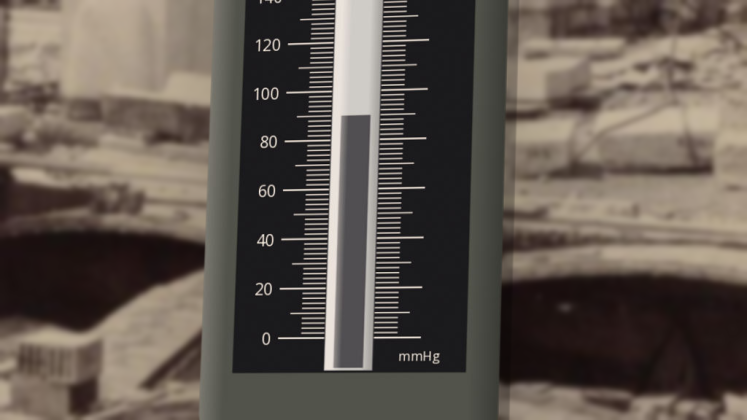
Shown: 90 mmHg
